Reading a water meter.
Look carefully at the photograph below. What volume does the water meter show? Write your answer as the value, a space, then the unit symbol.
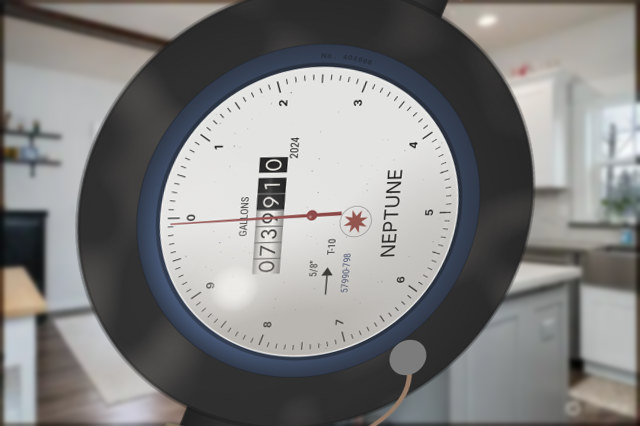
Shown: 739909.9 gal
